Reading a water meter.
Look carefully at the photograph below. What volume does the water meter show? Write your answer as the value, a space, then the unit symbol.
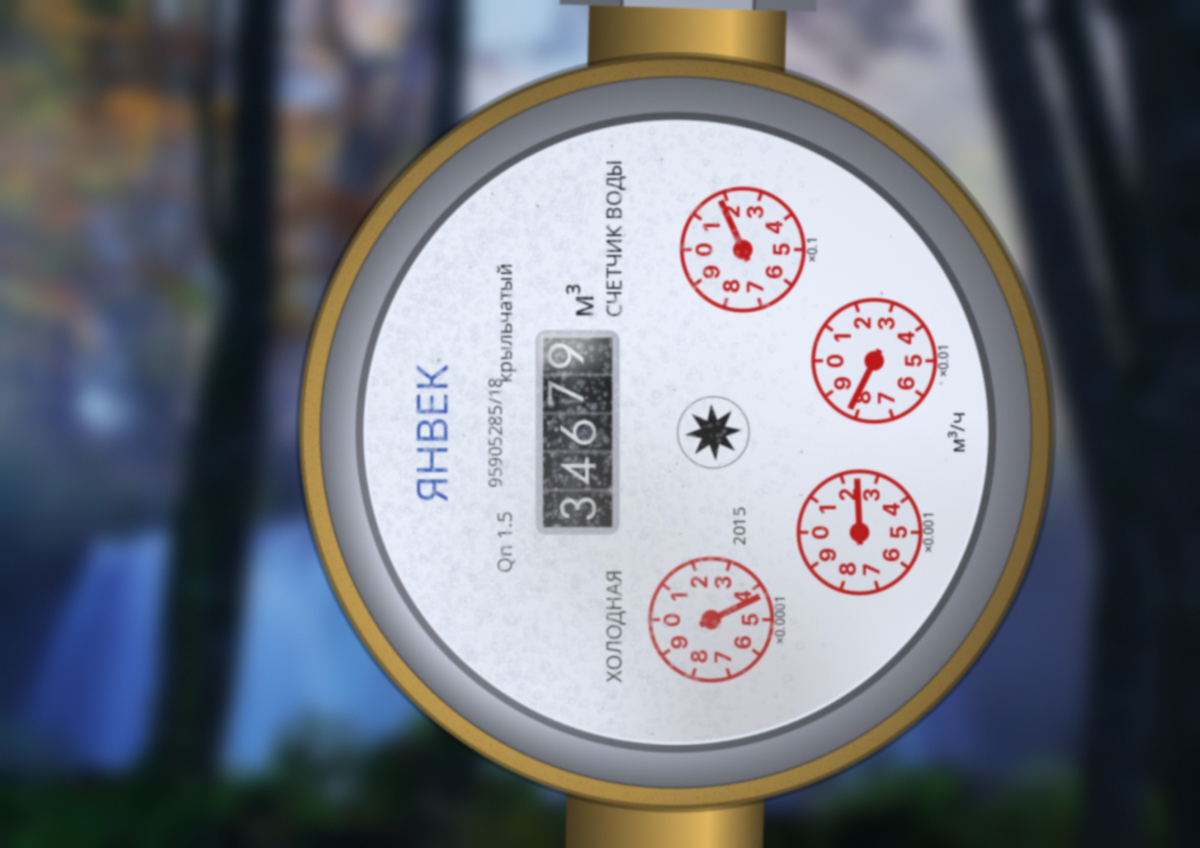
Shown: 34679.1824 m³
